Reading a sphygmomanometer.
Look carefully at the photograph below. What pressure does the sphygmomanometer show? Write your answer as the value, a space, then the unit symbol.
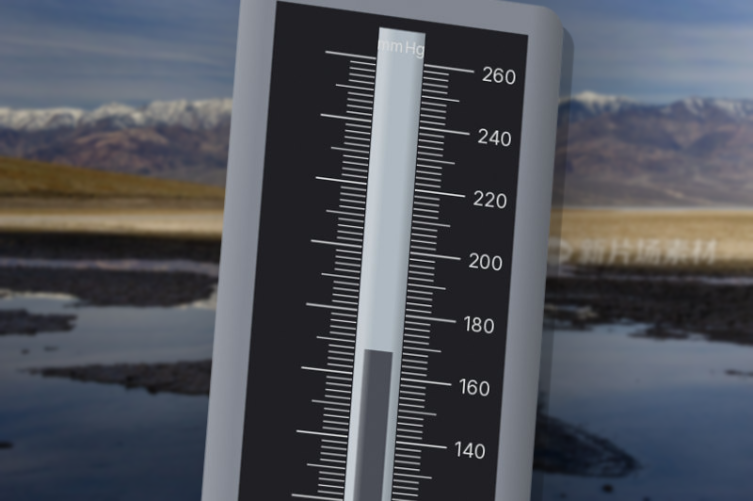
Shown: 168 mmHg
